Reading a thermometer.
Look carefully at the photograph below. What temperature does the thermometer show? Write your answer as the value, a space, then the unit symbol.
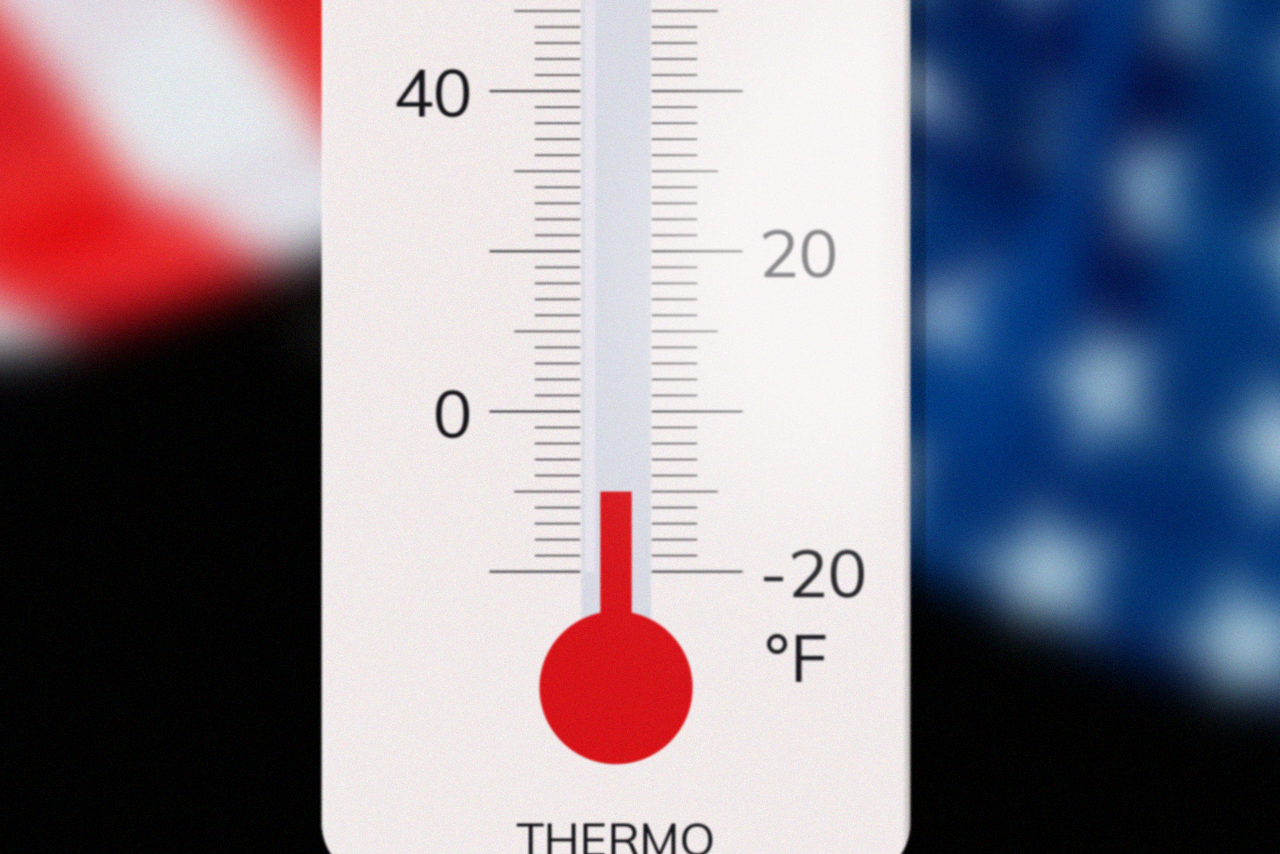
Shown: -10 °F
